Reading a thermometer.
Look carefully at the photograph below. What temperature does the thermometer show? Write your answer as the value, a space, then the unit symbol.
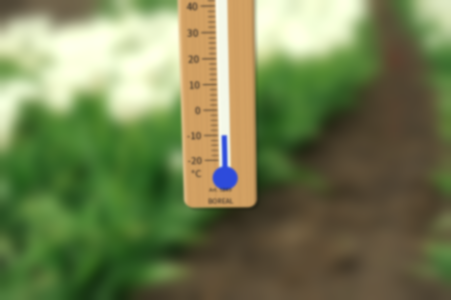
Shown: -10 °C
